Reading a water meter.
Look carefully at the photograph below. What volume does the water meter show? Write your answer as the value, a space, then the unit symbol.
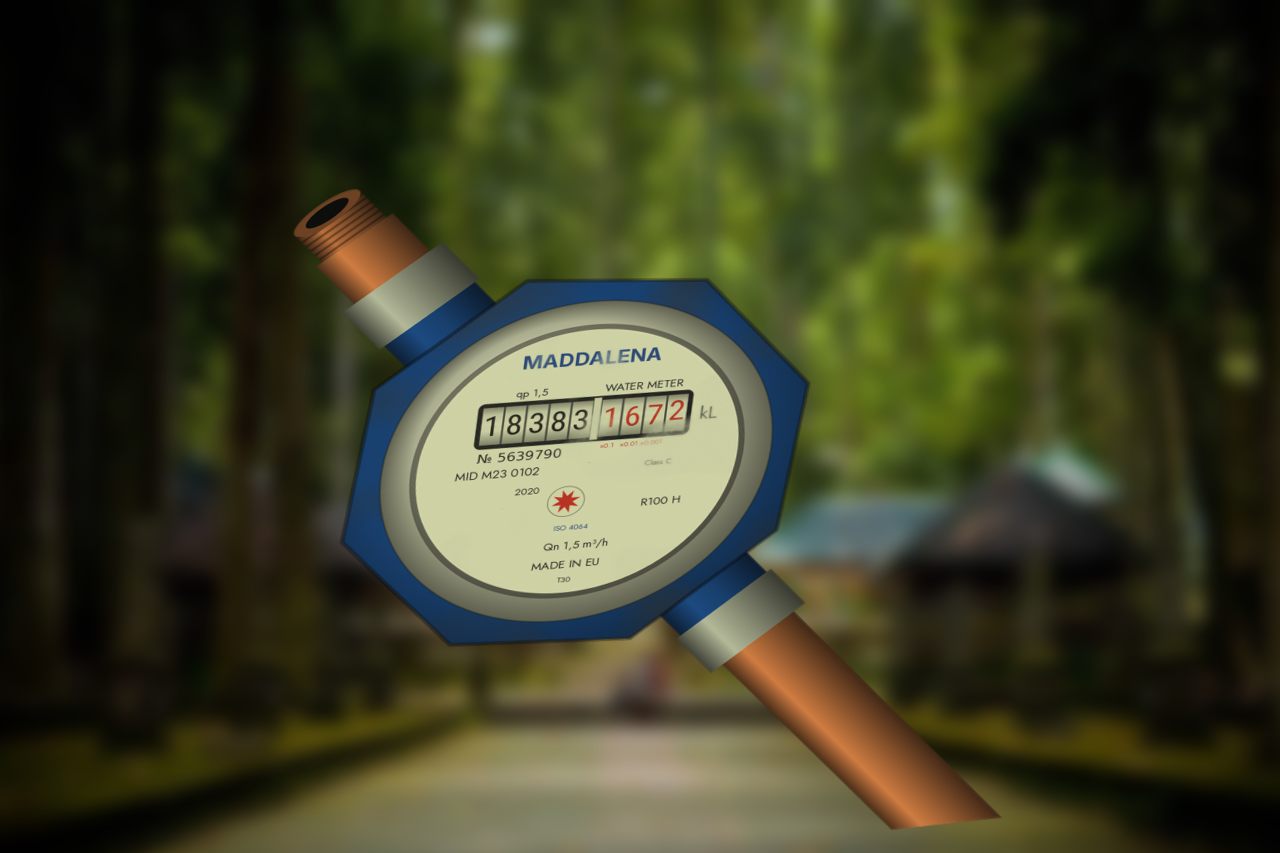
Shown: 18383.1672 kL
